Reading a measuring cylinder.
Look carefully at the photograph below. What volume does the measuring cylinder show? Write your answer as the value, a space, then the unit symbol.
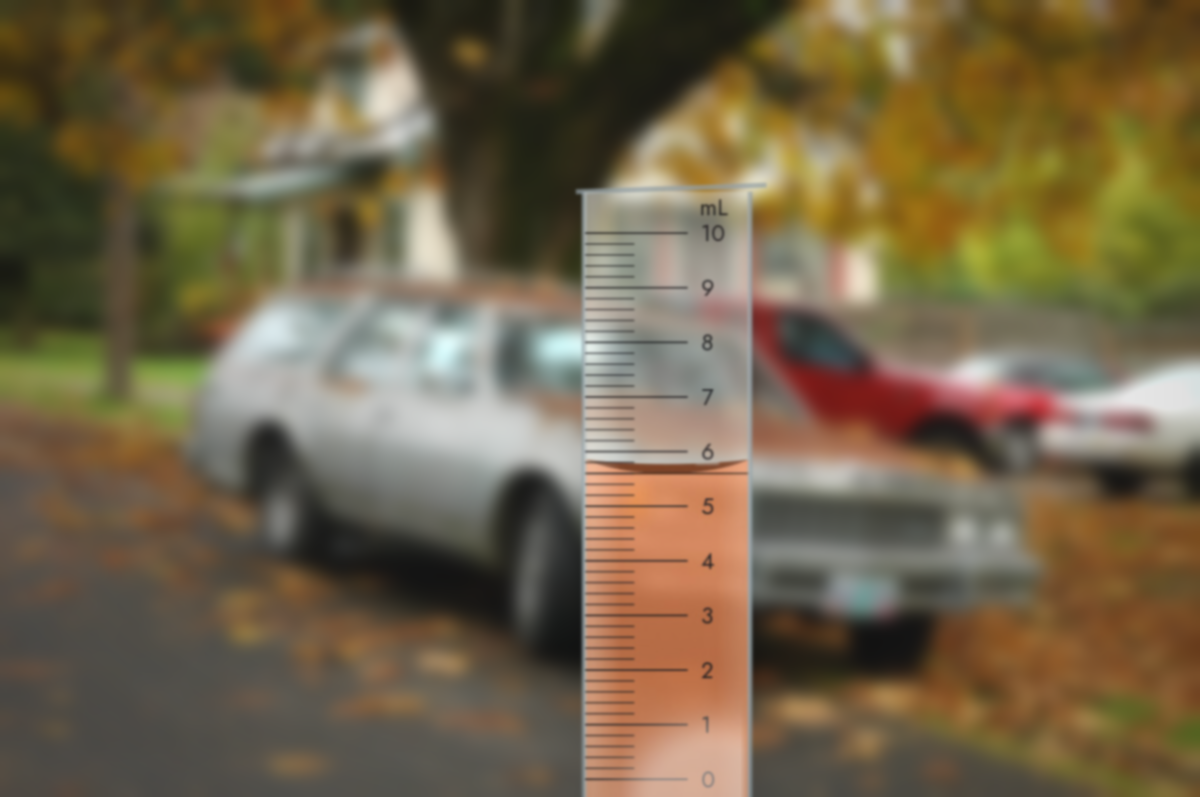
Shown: 5.6 mL
